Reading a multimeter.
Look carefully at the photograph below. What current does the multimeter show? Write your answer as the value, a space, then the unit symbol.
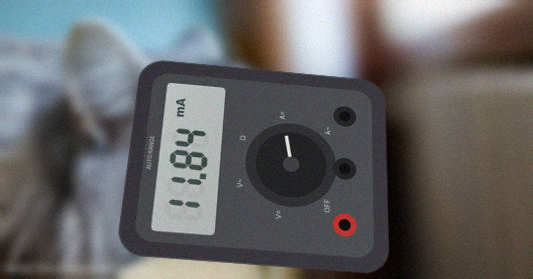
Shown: 11.84 mA
